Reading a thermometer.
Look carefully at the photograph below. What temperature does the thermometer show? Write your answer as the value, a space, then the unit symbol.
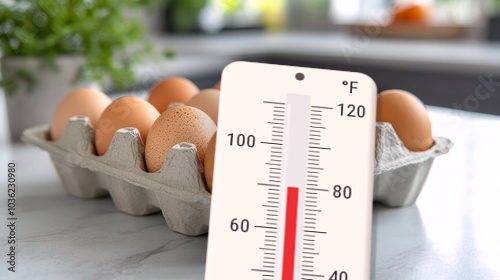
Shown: 80 °F
